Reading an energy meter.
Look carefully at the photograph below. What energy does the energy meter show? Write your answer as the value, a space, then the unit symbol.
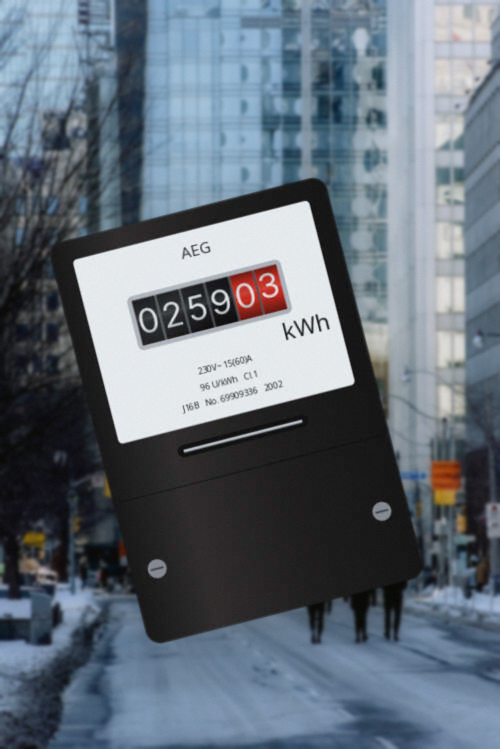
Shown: 259.03 kWh
